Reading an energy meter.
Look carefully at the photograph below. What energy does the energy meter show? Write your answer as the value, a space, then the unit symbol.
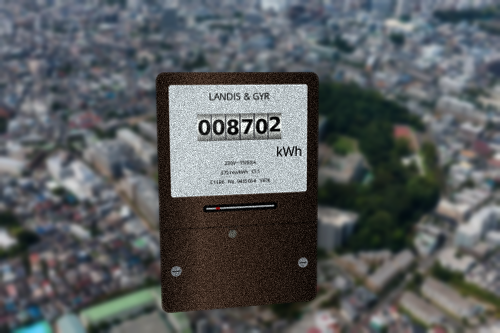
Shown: 8702 kWh
